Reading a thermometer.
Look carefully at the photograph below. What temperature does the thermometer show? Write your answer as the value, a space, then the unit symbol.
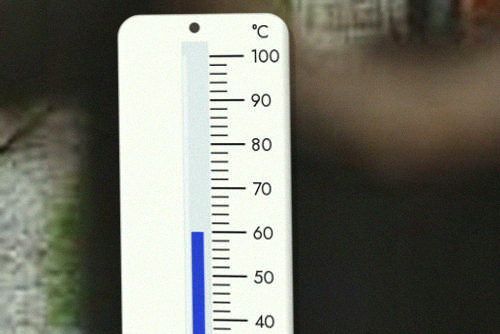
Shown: 60 °C
